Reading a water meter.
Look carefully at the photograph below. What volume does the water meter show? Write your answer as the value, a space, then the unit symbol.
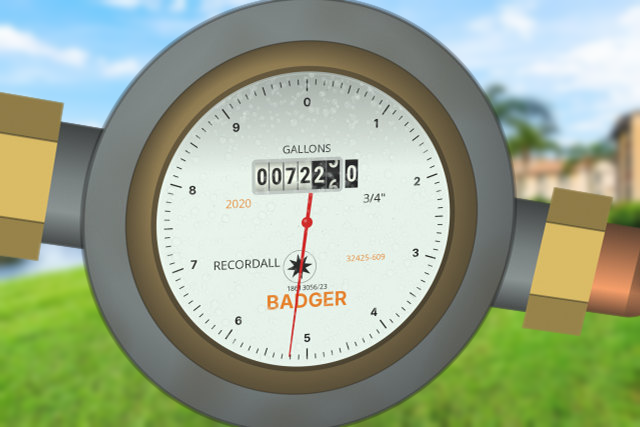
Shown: 72255.2 gal
